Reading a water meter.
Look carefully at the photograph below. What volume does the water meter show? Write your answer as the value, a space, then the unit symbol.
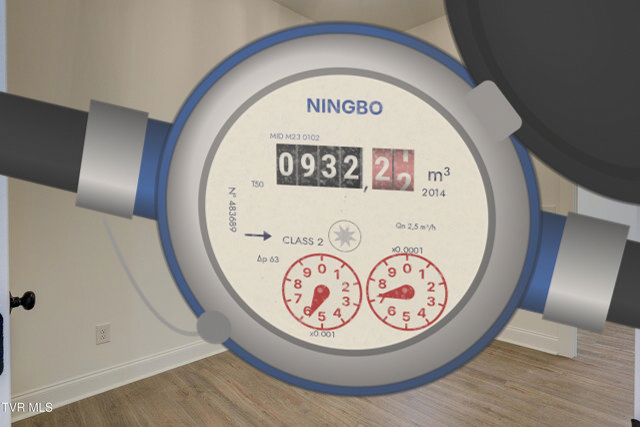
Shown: 932.2157 m³
